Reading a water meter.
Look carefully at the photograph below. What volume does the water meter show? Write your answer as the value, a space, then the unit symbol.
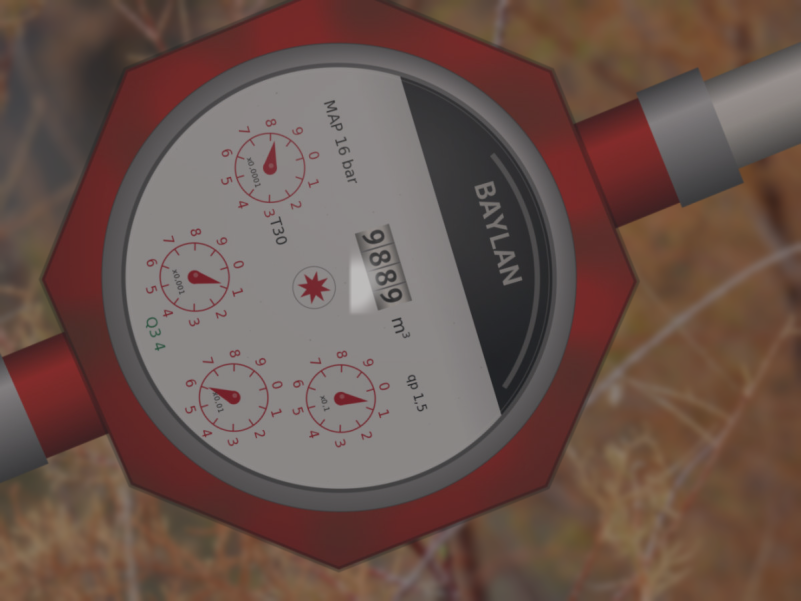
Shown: 9889.0608 m³
